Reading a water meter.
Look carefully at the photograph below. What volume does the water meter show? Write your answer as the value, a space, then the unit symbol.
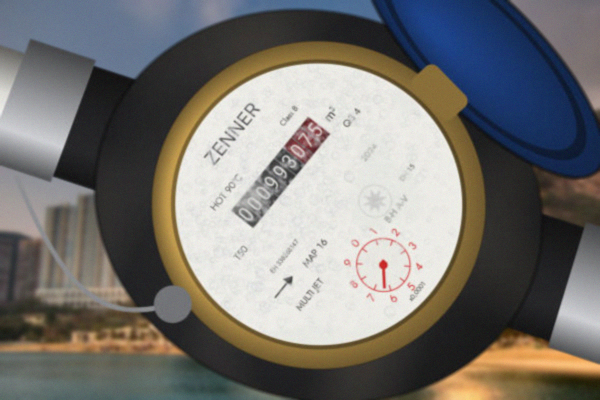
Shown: 993.0756 m³
